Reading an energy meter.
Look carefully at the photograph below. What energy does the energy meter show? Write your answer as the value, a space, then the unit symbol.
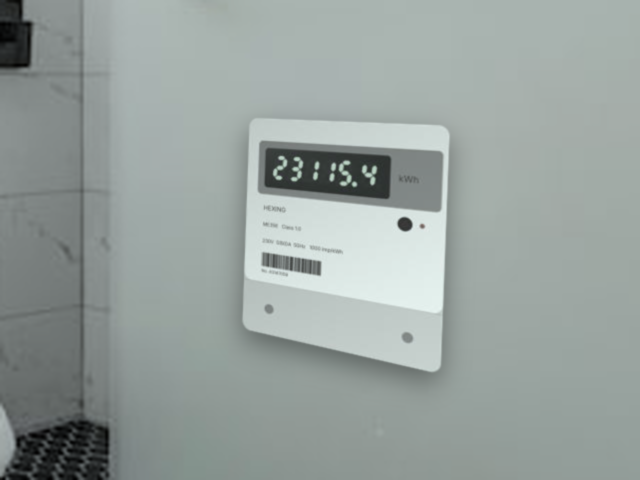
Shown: 23115.4 kWh
